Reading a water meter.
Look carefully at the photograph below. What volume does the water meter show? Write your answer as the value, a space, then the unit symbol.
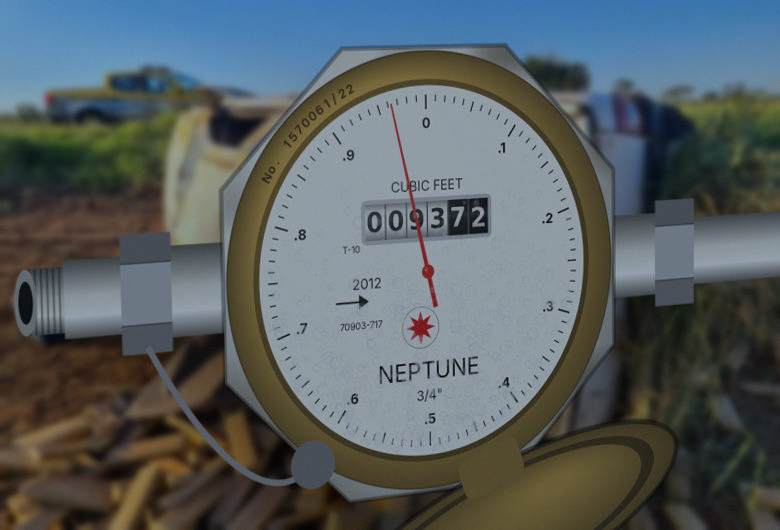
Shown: 9371.96 ft³
